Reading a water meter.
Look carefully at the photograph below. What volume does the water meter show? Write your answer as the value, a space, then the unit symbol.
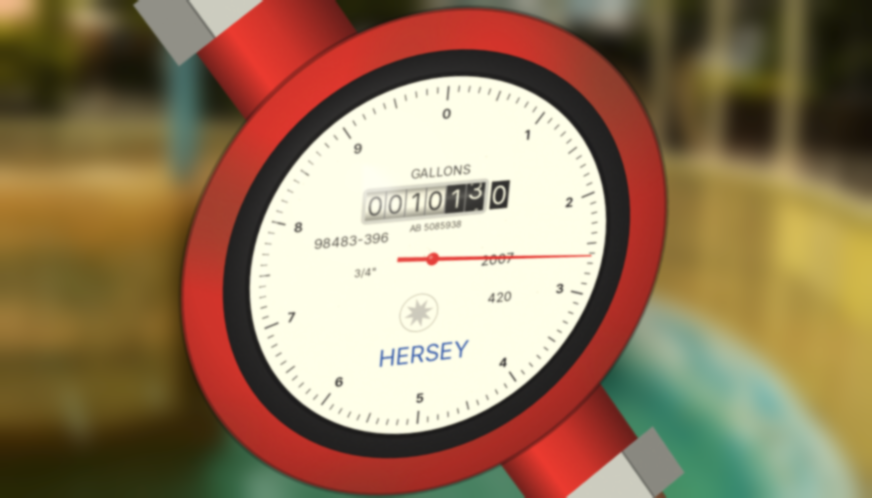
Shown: 10132.6 gal
